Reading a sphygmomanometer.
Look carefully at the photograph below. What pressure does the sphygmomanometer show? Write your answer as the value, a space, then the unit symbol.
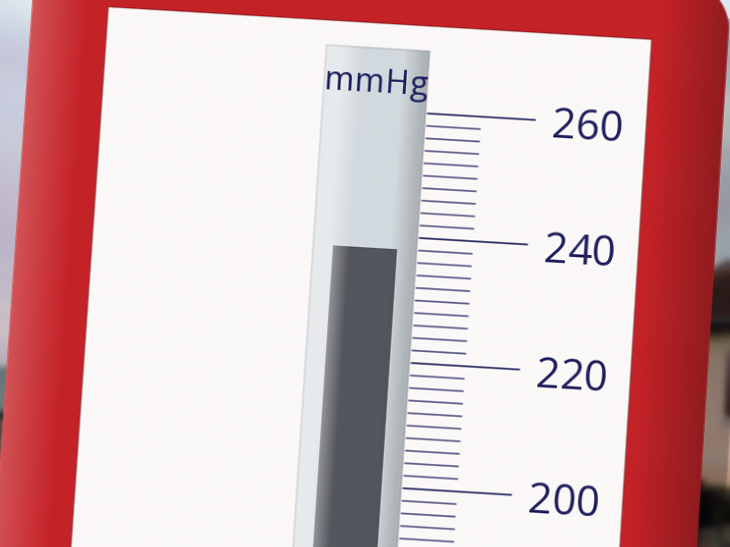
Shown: 238 mmHg
